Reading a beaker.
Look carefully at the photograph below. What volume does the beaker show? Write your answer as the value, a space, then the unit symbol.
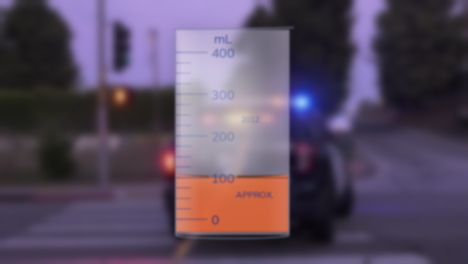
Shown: 100 mL
